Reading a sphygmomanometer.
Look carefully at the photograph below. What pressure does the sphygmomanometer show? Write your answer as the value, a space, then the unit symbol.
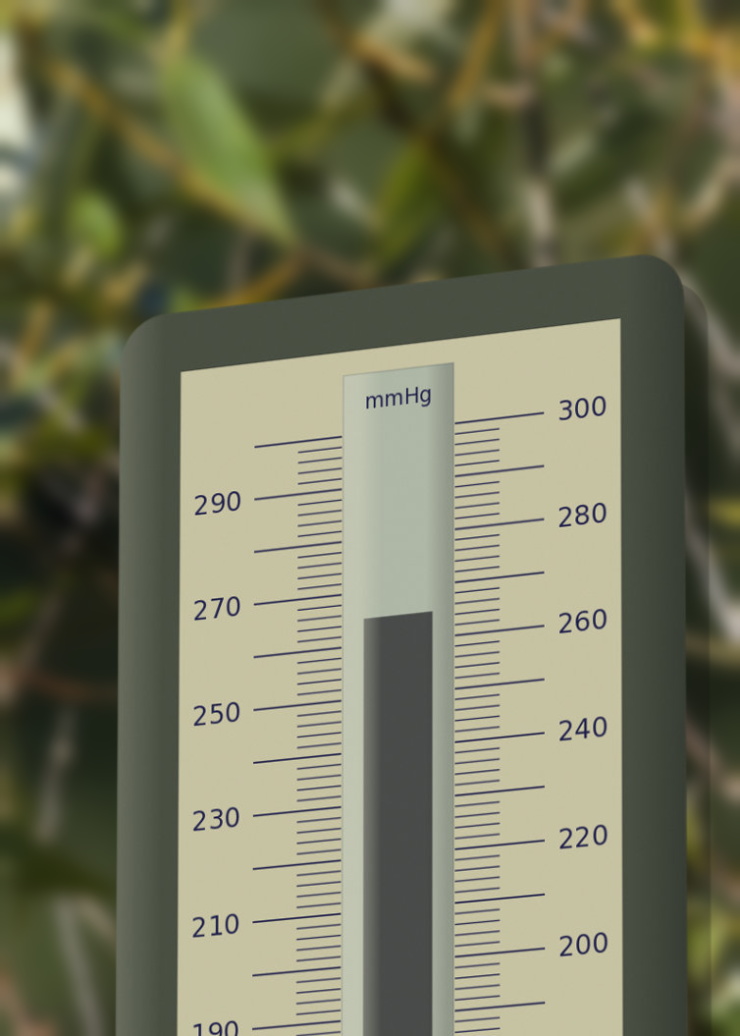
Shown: 265 mmHg
